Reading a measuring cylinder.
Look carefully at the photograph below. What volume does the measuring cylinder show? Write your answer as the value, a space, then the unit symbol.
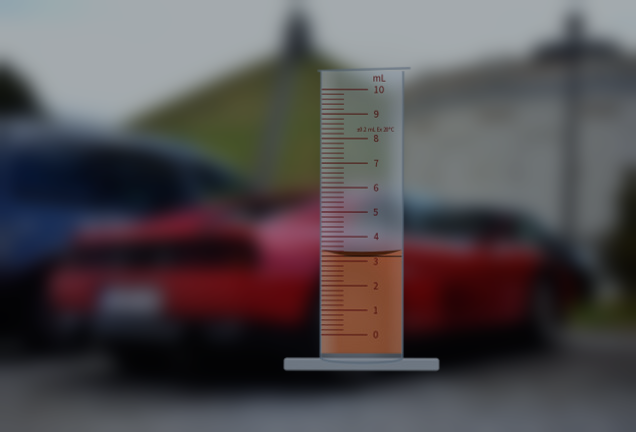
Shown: 3.2 mL
